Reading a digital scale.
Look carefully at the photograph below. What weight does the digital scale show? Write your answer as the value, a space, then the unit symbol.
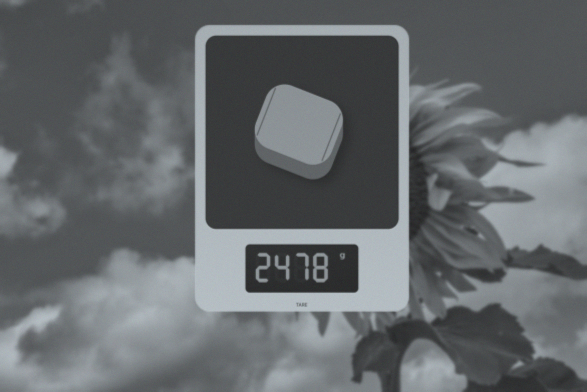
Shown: 2478 g
